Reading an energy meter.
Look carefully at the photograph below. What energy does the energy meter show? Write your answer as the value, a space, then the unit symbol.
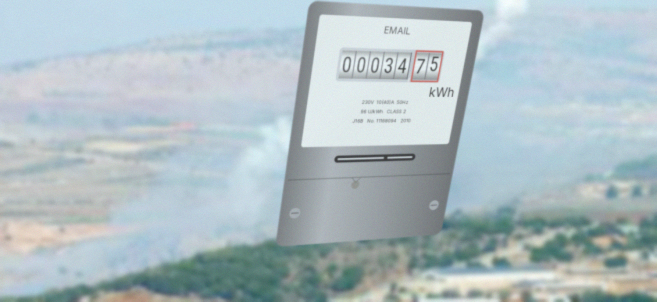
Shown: 34.75 kWh
